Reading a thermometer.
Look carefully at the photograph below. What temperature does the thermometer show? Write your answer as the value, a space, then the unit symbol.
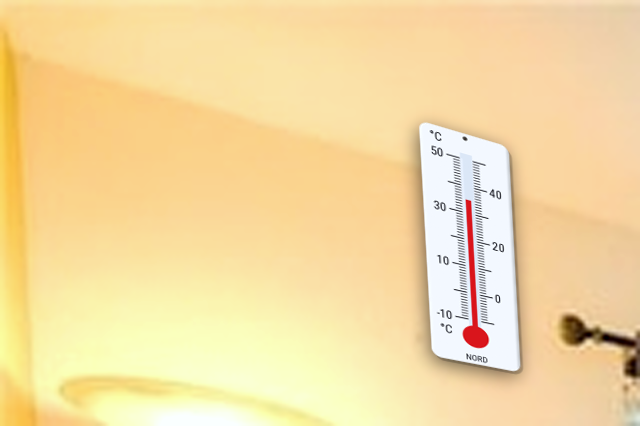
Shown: 35 °C
